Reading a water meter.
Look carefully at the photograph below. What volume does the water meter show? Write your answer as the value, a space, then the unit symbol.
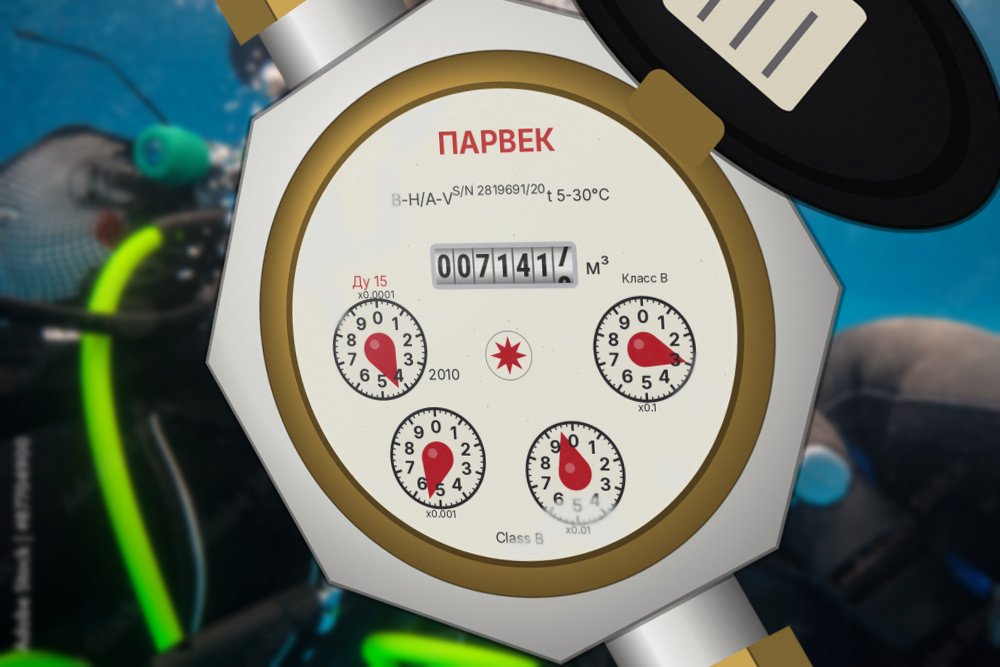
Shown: 71417.2954 m³
